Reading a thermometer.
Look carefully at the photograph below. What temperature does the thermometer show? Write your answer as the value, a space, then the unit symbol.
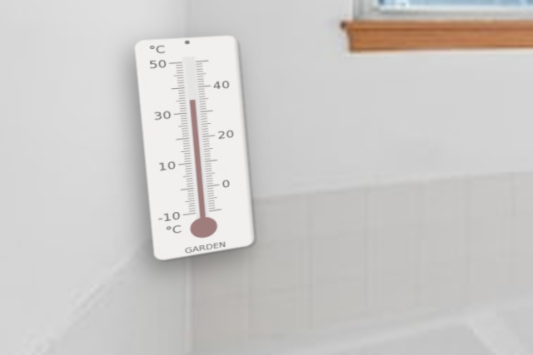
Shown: 35 °C
